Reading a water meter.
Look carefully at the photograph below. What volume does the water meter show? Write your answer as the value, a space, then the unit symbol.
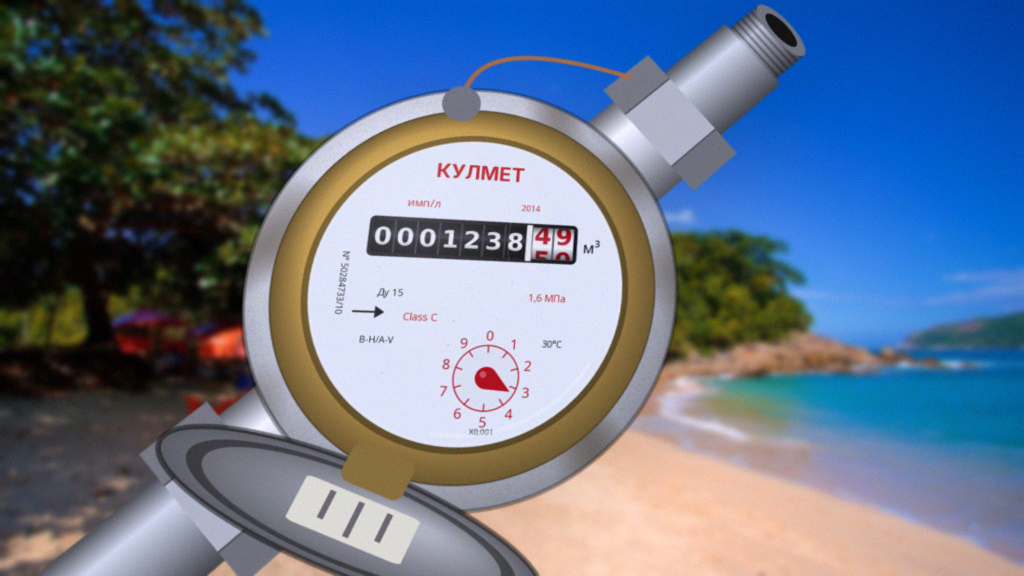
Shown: 1238.493 m³
